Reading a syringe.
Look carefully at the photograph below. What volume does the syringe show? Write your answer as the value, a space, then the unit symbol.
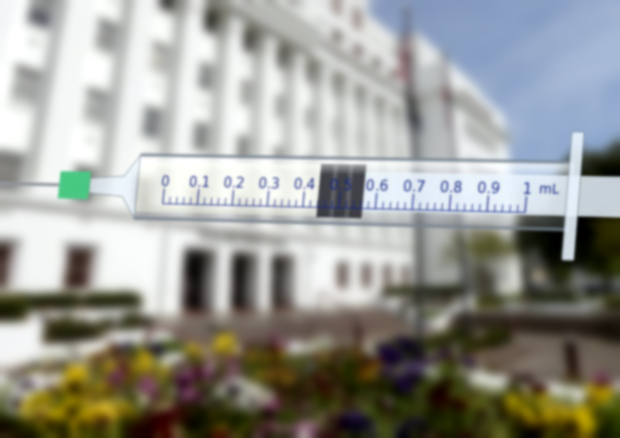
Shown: 0.44 mL
